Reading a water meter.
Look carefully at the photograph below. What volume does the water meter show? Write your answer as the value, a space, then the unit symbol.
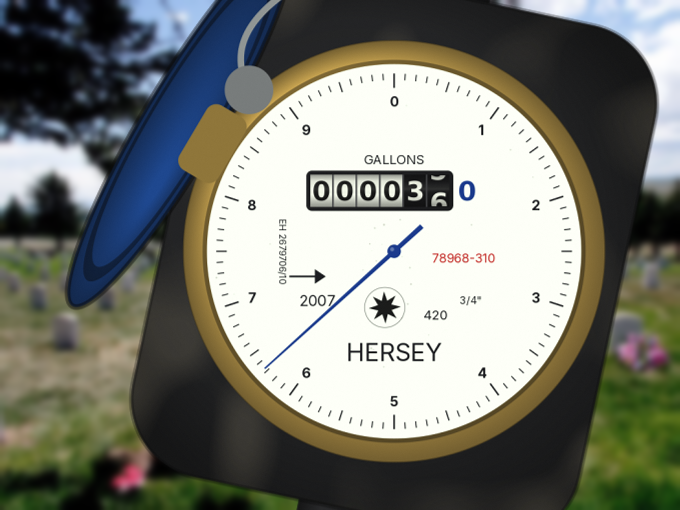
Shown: 356.3 gal
